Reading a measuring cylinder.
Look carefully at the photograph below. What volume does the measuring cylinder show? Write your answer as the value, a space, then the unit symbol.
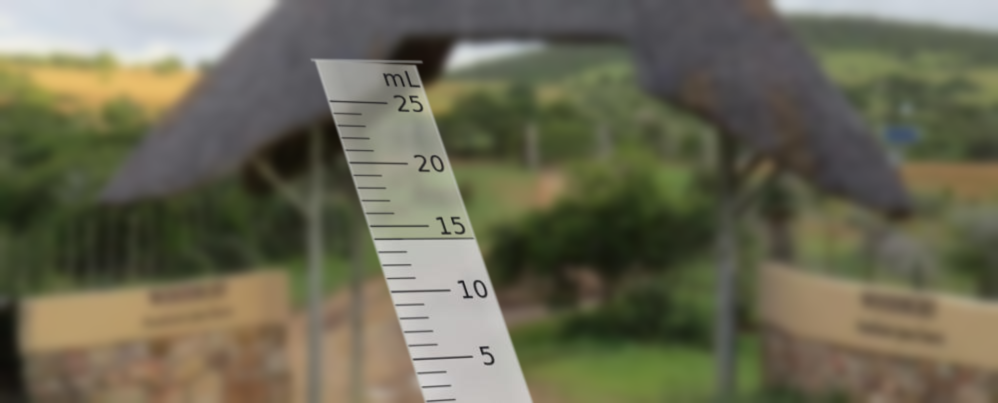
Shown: 14 mL
